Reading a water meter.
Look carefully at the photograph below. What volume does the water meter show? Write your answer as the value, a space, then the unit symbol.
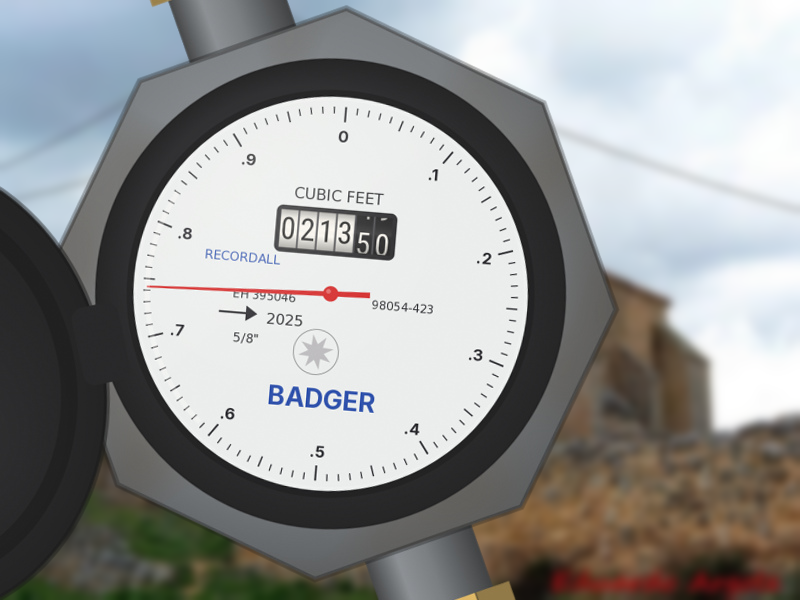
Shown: 21349.74 ft³
